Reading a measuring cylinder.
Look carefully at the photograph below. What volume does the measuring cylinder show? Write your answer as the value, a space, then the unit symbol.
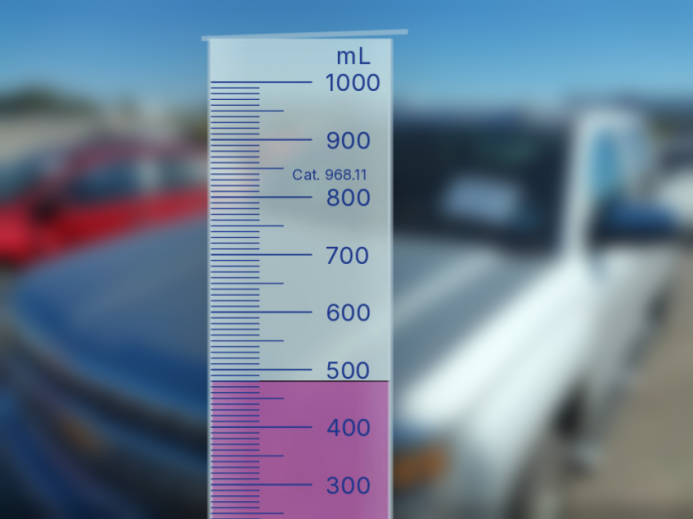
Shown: 480 mL
